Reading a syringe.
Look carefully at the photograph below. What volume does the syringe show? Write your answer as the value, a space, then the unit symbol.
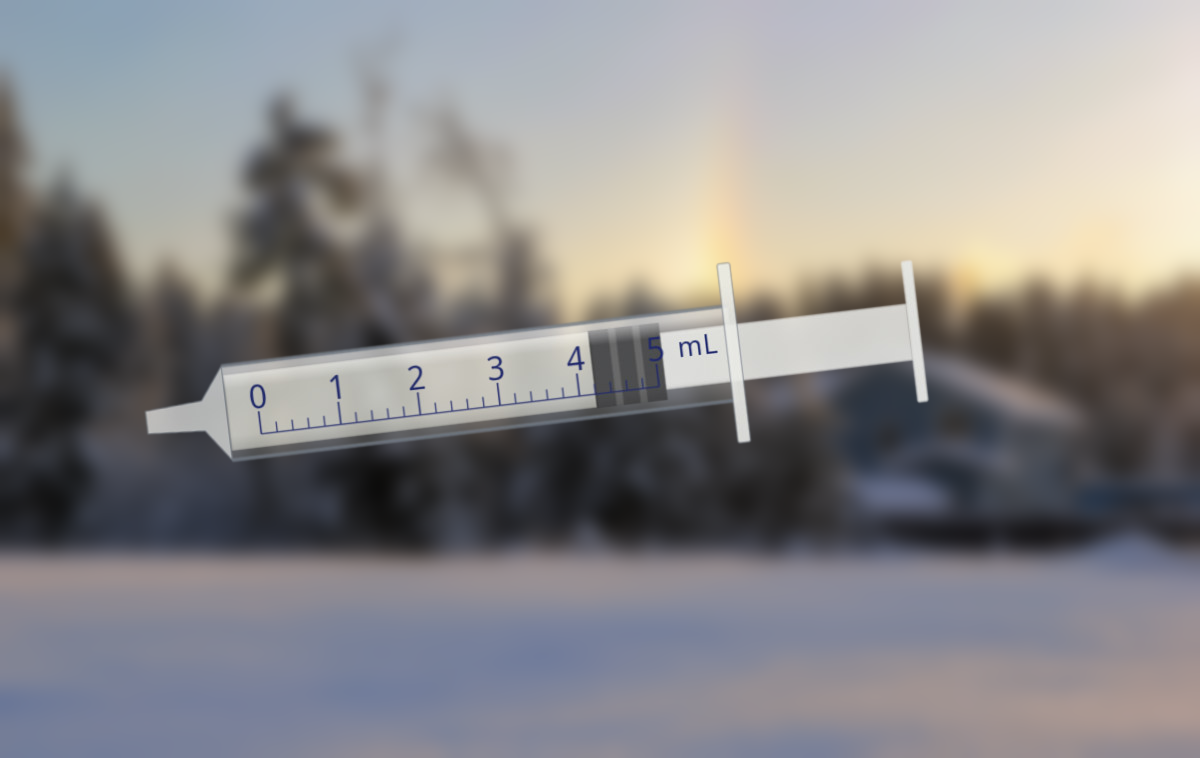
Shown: 4.2 mL
